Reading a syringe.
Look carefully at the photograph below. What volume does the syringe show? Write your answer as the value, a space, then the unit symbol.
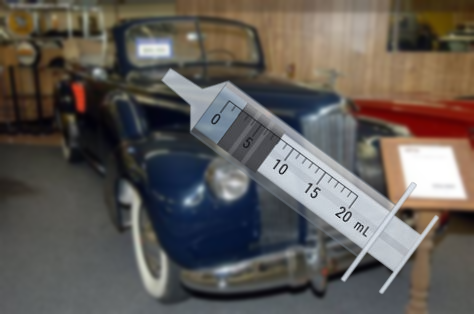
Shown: 2 mL
